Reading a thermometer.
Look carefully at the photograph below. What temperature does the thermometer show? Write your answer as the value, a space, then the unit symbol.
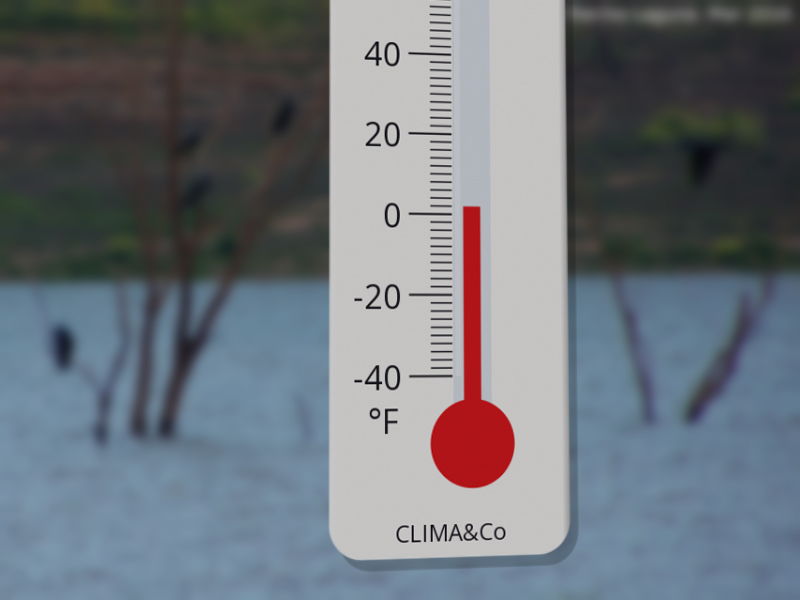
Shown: 2 °F
